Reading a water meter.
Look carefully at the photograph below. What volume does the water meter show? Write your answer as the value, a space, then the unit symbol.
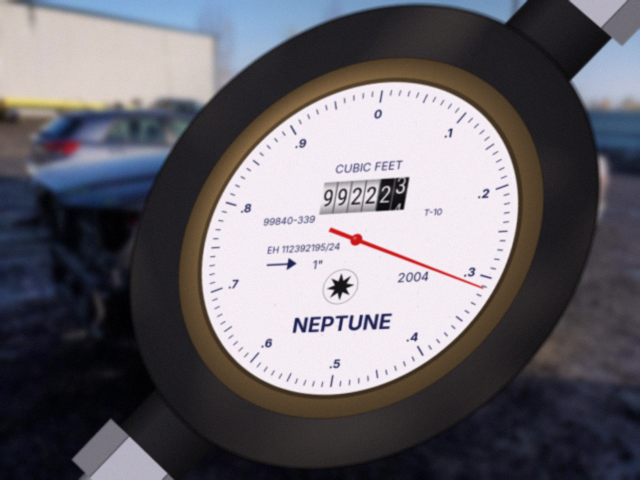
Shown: 992223.31 ft³
